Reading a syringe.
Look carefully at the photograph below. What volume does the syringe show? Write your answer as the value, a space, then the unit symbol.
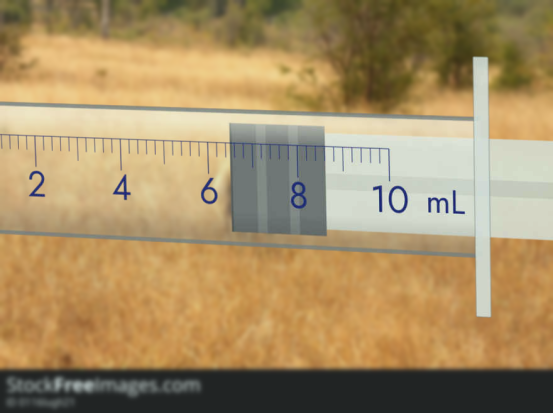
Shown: 6.5 mL
